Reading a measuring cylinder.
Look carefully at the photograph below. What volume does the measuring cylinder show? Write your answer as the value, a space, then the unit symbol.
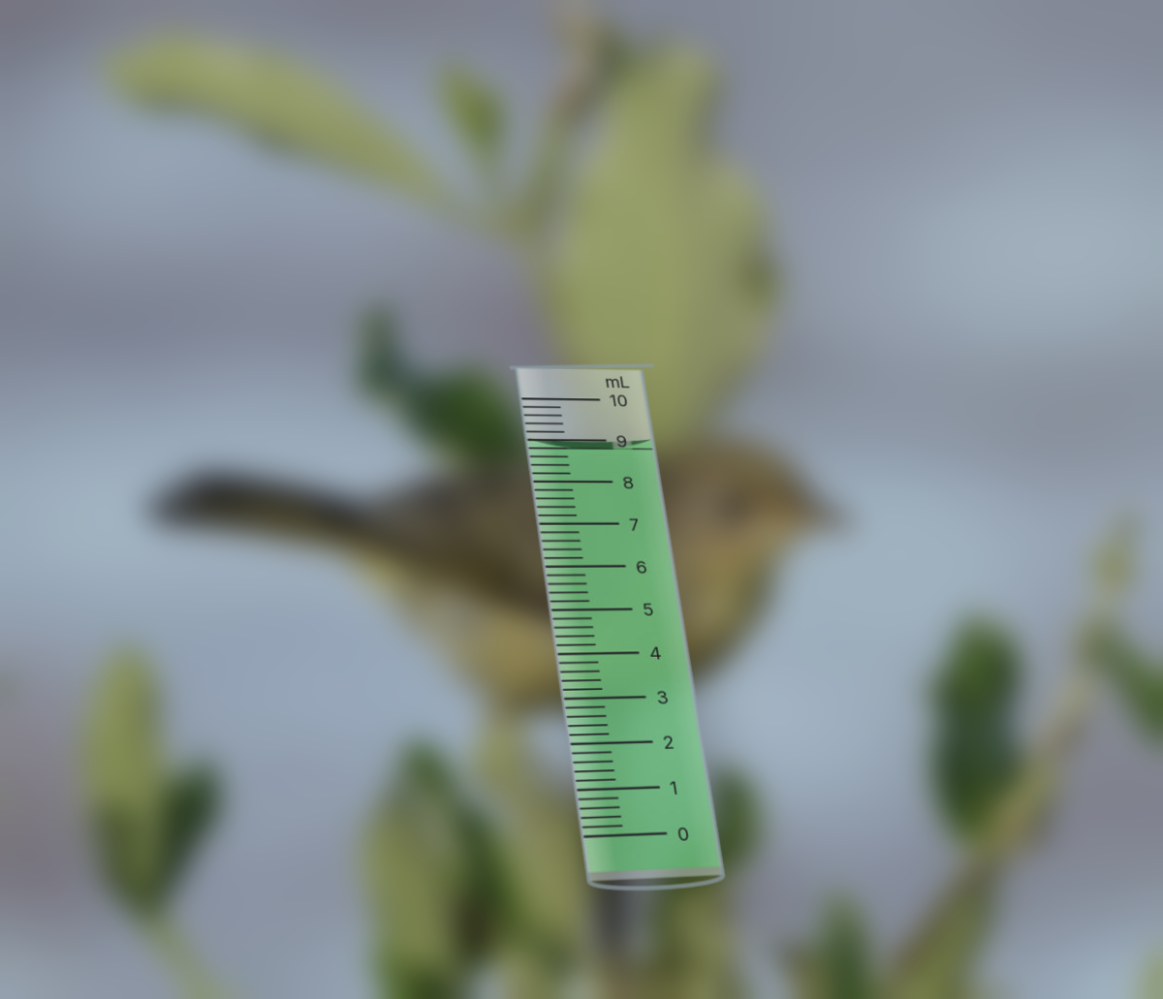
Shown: 8.8 mL
